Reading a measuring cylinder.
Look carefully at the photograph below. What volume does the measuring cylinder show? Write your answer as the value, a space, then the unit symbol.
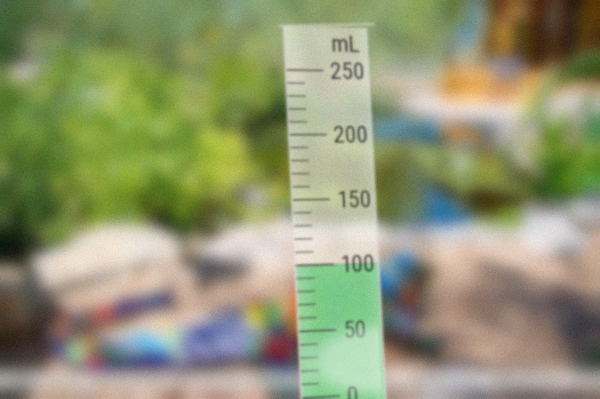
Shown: 100 mL
